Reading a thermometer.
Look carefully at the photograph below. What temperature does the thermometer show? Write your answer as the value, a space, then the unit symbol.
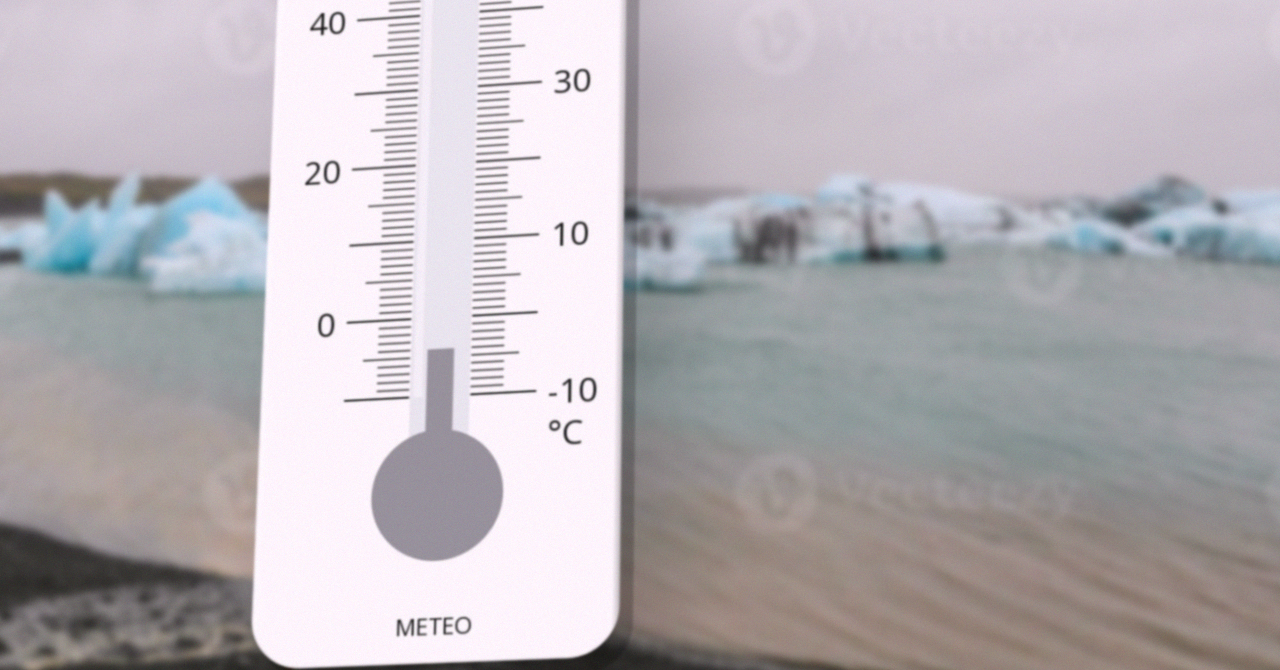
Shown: -4 °C
